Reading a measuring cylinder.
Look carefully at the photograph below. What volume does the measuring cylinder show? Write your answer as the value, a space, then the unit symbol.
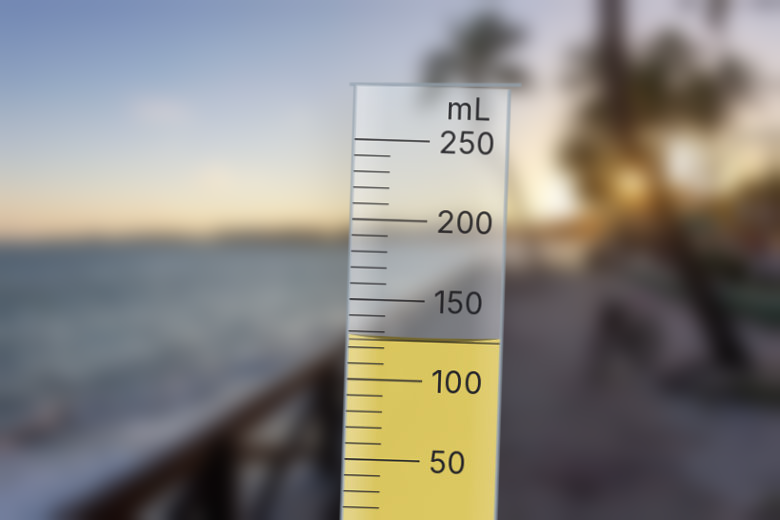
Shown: 125 mL
